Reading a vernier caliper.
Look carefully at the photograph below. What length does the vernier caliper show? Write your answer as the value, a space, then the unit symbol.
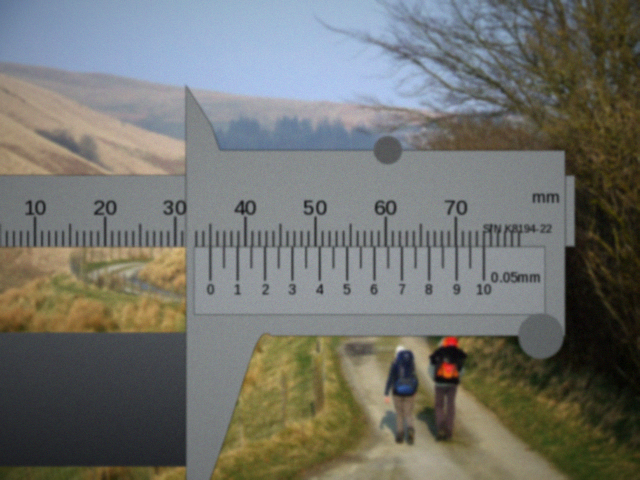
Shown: 35.0 mm
